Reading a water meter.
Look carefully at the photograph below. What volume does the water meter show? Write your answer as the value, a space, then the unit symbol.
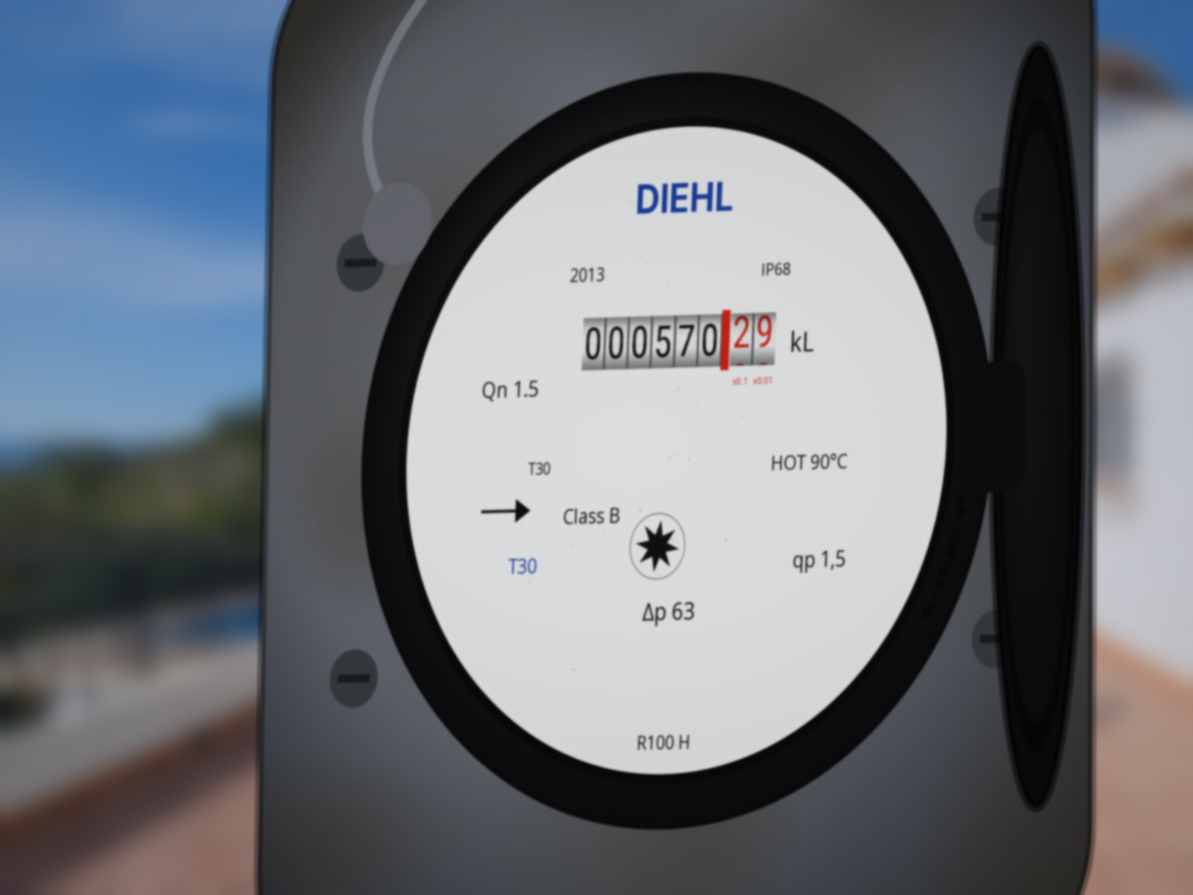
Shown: 570.29 kL
